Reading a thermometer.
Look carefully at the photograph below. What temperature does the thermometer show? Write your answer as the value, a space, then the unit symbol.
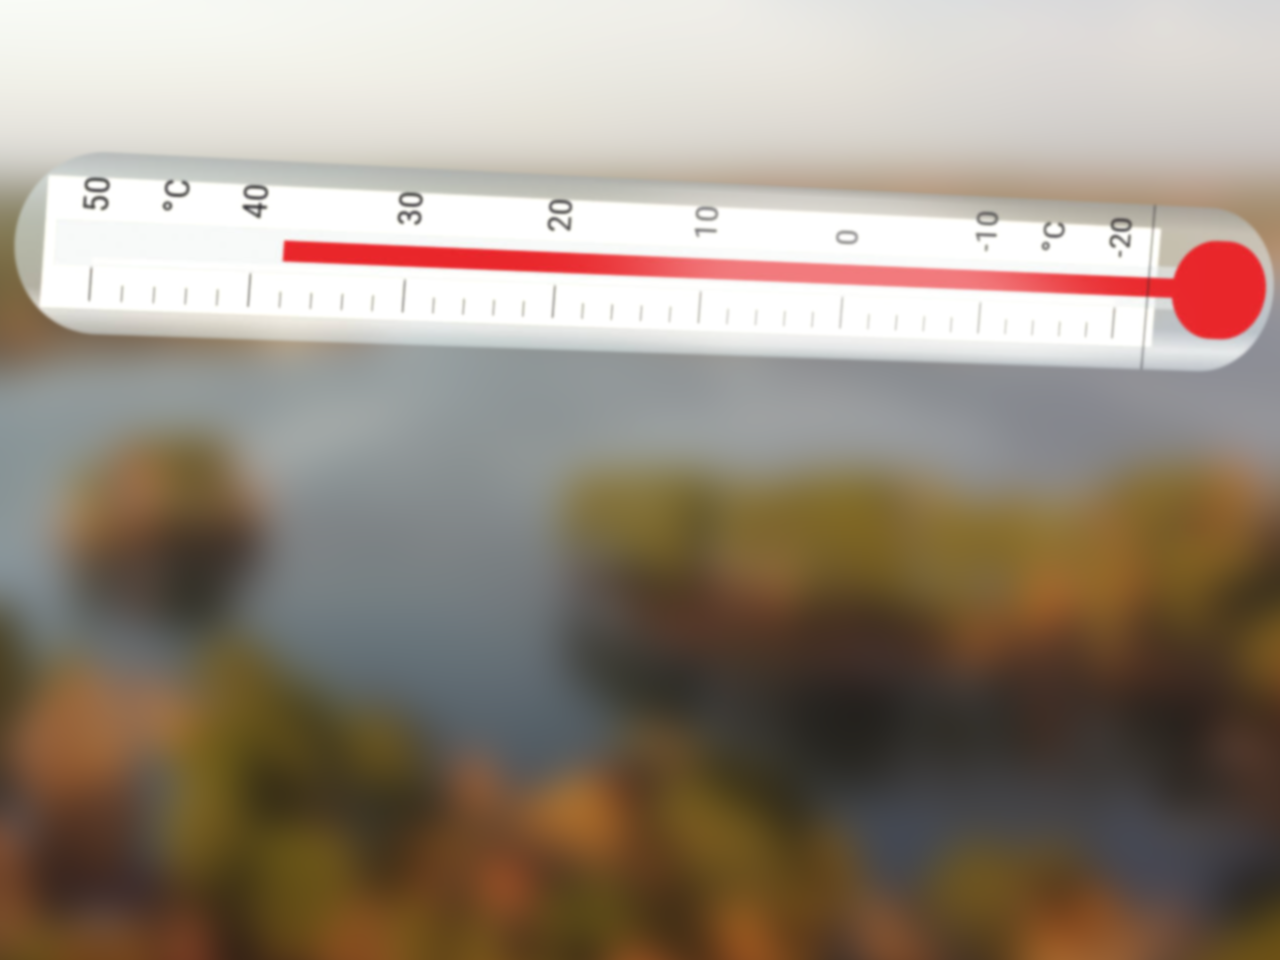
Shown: 38 °C
